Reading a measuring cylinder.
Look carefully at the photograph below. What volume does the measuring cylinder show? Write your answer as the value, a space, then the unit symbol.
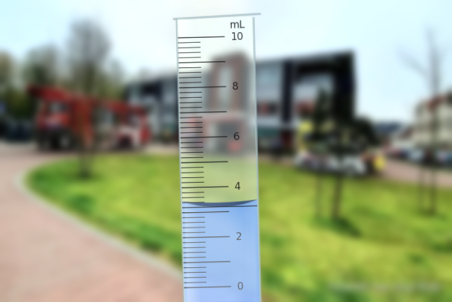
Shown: 3.2 mL
